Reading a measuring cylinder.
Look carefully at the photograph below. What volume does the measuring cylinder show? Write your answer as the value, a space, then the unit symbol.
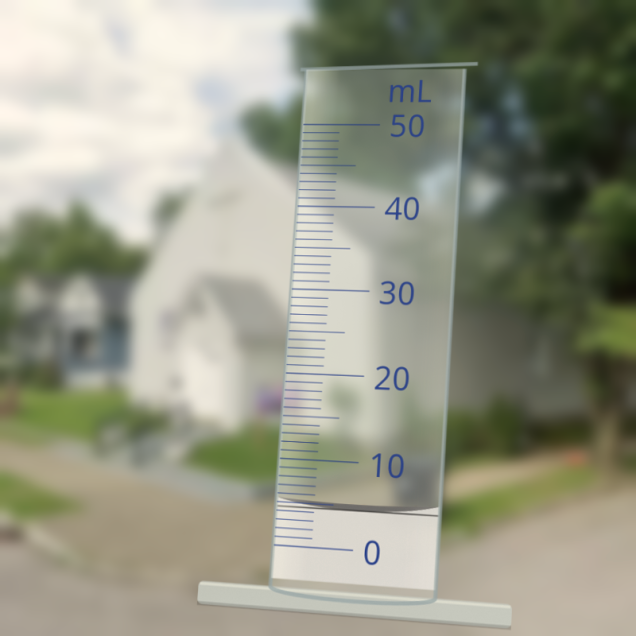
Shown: 4.5 mL
